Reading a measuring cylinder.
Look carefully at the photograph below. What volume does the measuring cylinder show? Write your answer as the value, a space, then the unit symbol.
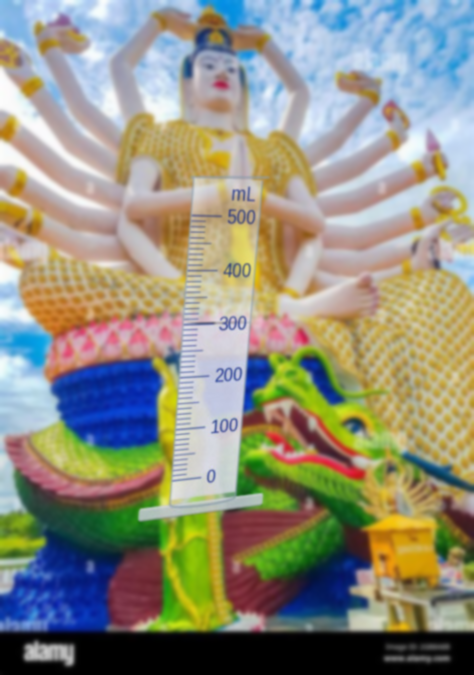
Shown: 300 mL
